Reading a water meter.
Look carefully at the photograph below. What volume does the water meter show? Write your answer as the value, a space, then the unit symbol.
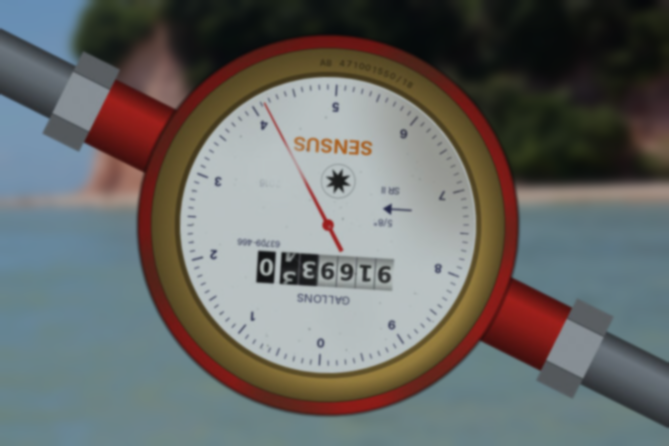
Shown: 9169334.1 gal
